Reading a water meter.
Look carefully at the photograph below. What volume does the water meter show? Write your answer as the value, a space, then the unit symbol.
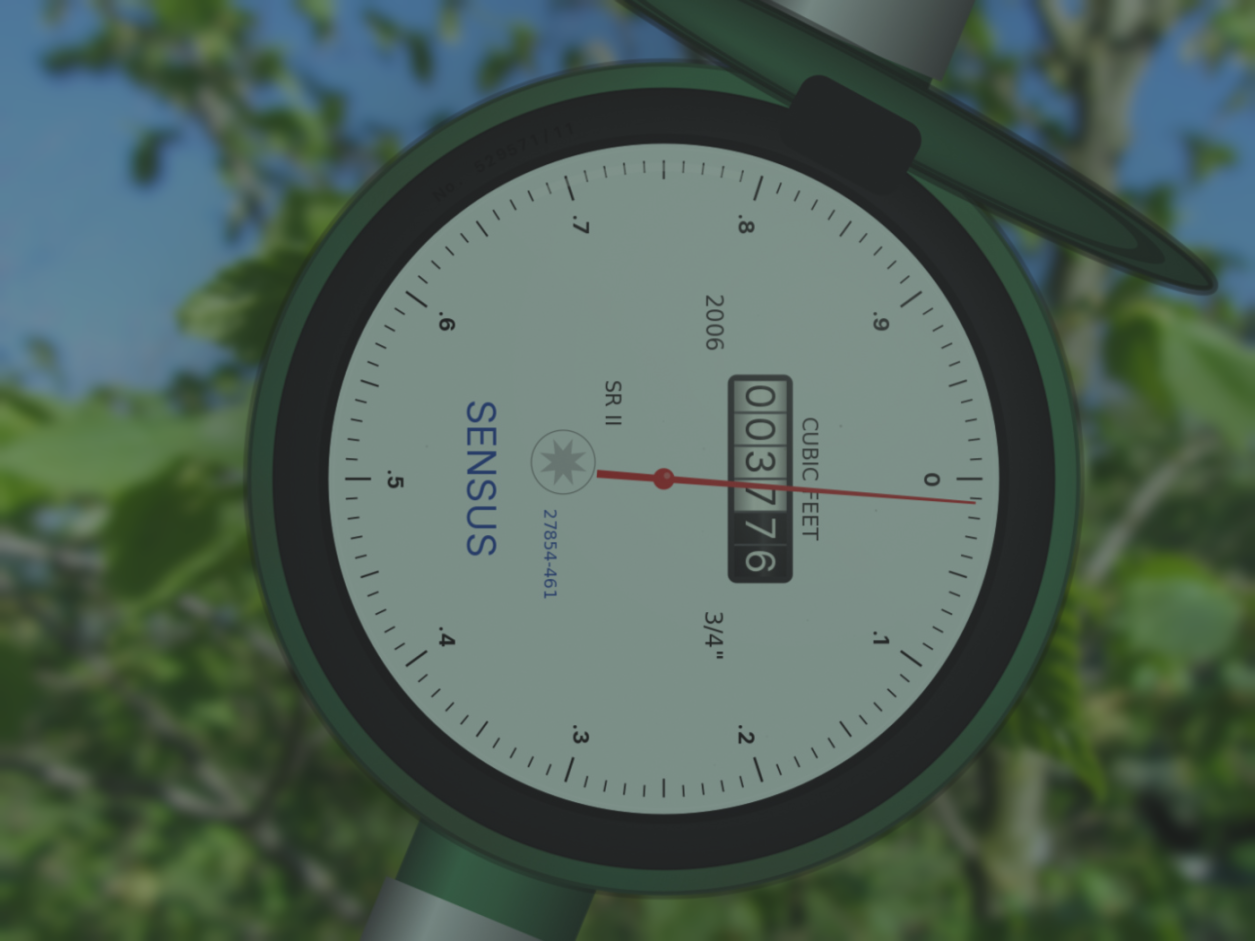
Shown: 3776.01 ft³
